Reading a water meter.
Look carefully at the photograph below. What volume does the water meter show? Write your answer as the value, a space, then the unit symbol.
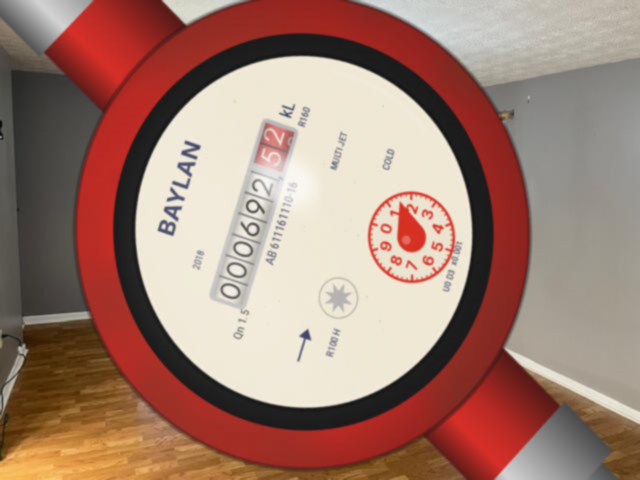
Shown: 692.521 kL
